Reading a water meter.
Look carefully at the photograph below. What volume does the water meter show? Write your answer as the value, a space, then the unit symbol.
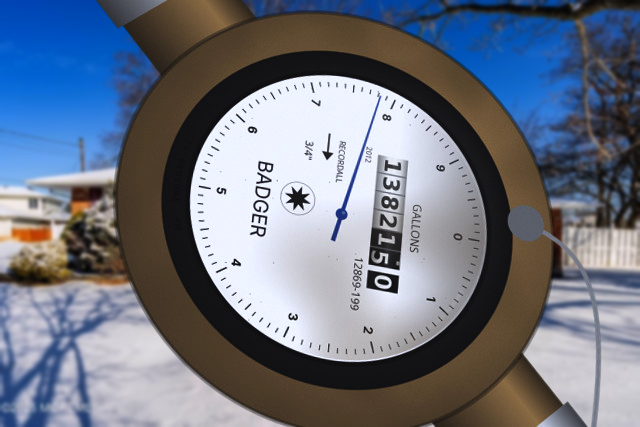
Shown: 1382147.8 gal
